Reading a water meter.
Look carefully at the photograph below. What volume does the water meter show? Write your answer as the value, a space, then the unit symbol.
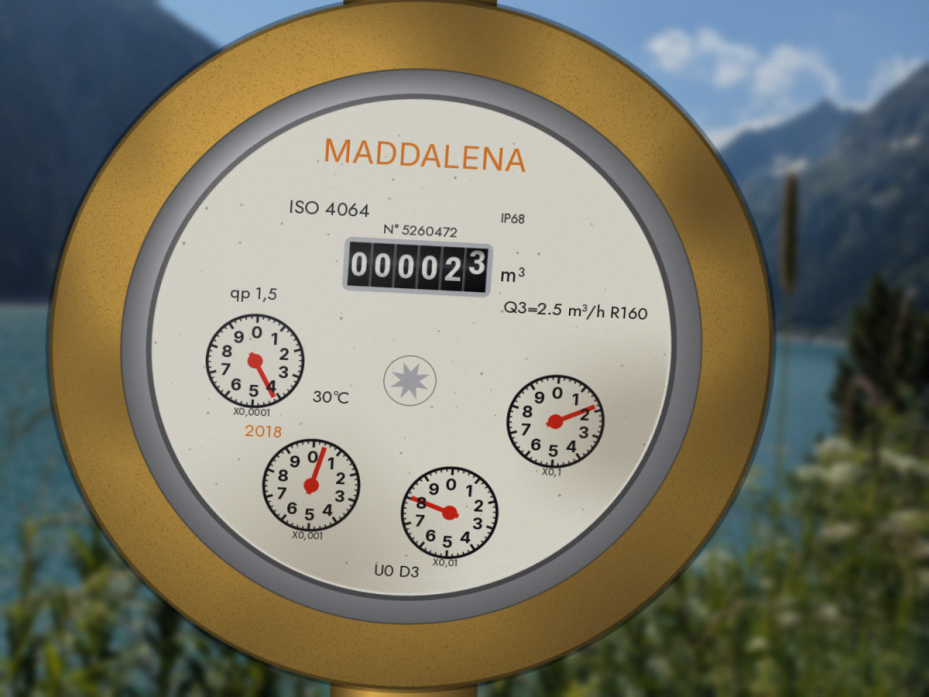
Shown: 23.1804 m³
